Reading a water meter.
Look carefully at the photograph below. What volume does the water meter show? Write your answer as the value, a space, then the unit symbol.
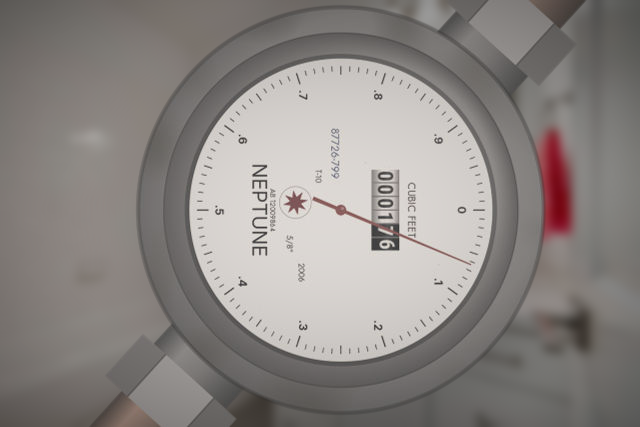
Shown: 176.06 ft³
